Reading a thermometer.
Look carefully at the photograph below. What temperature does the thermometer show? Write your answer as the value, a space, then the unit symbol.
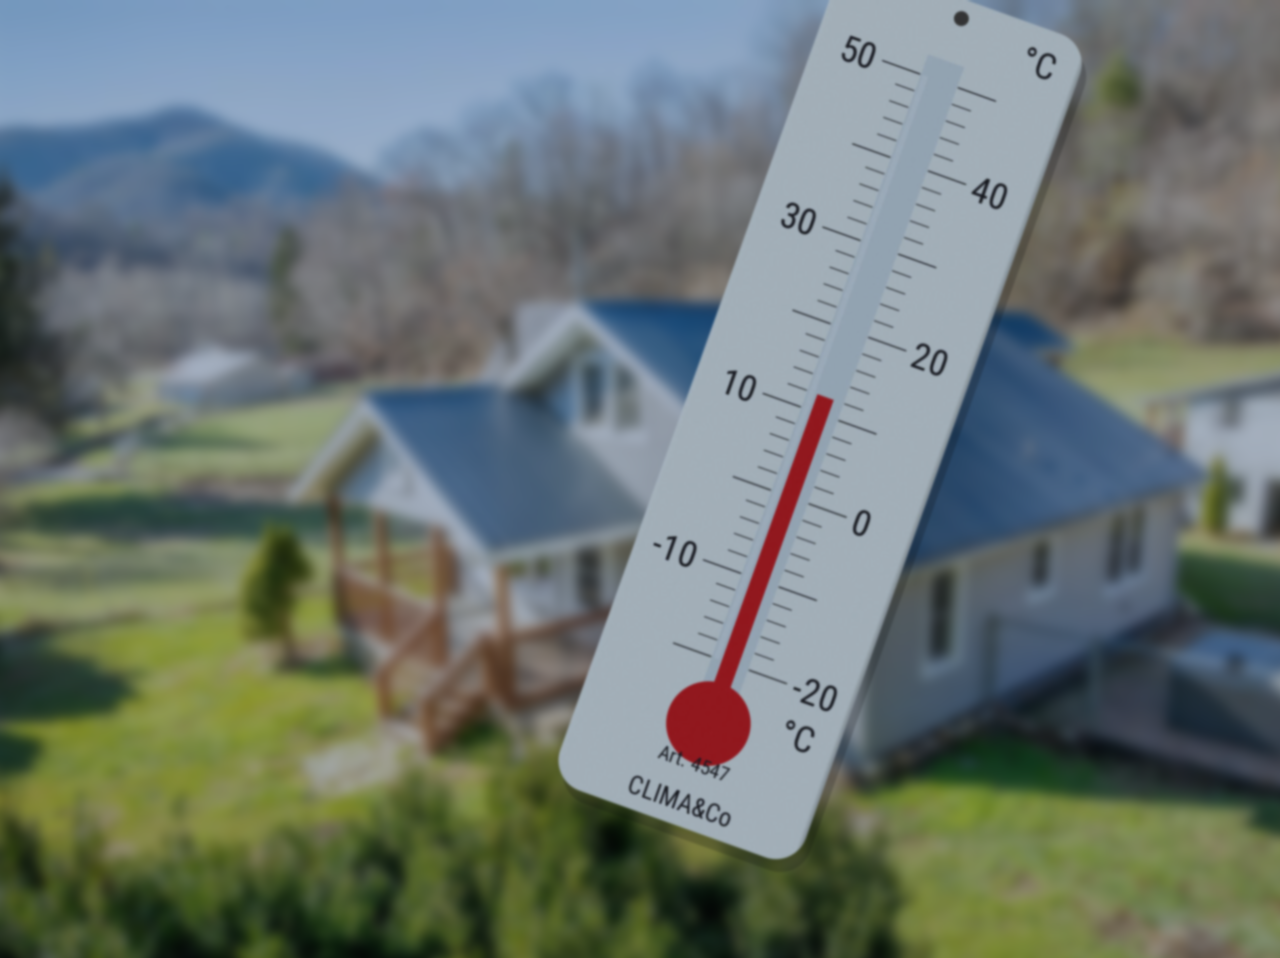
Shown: 12 °C
